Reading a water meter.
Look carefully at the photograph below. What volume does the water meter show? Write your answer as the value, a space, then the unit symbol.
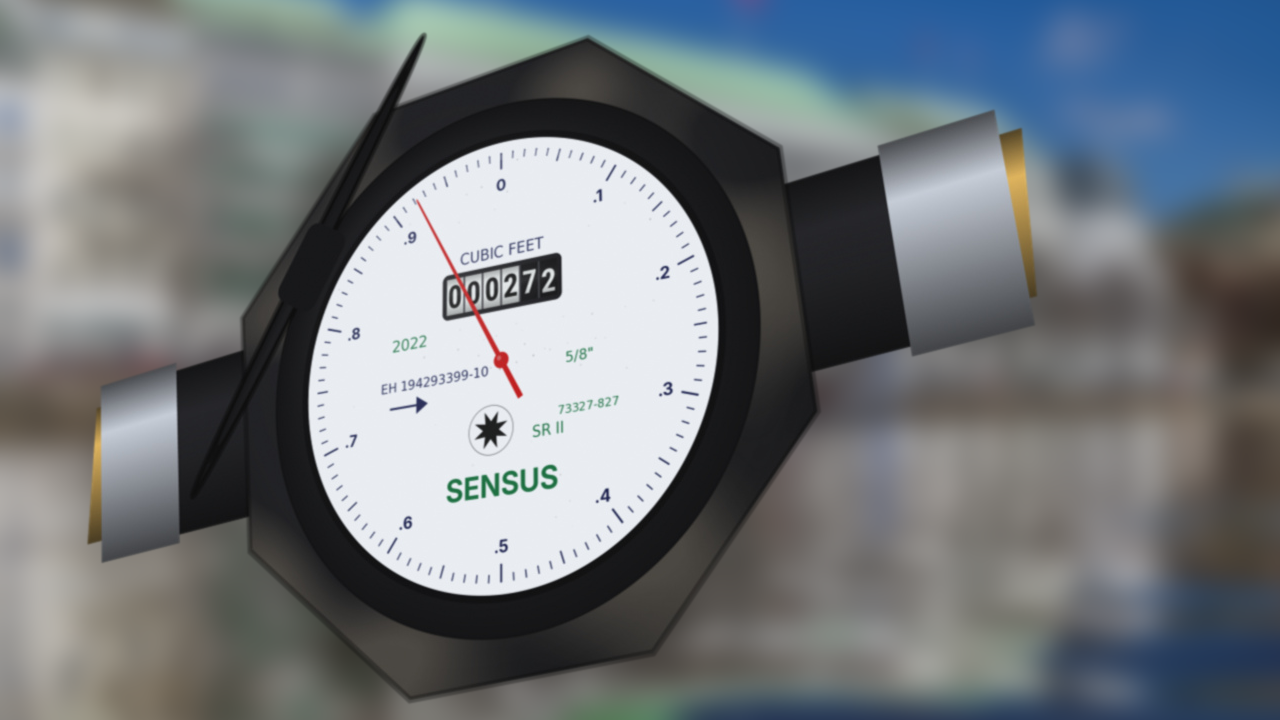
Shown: 271.92 ft³
